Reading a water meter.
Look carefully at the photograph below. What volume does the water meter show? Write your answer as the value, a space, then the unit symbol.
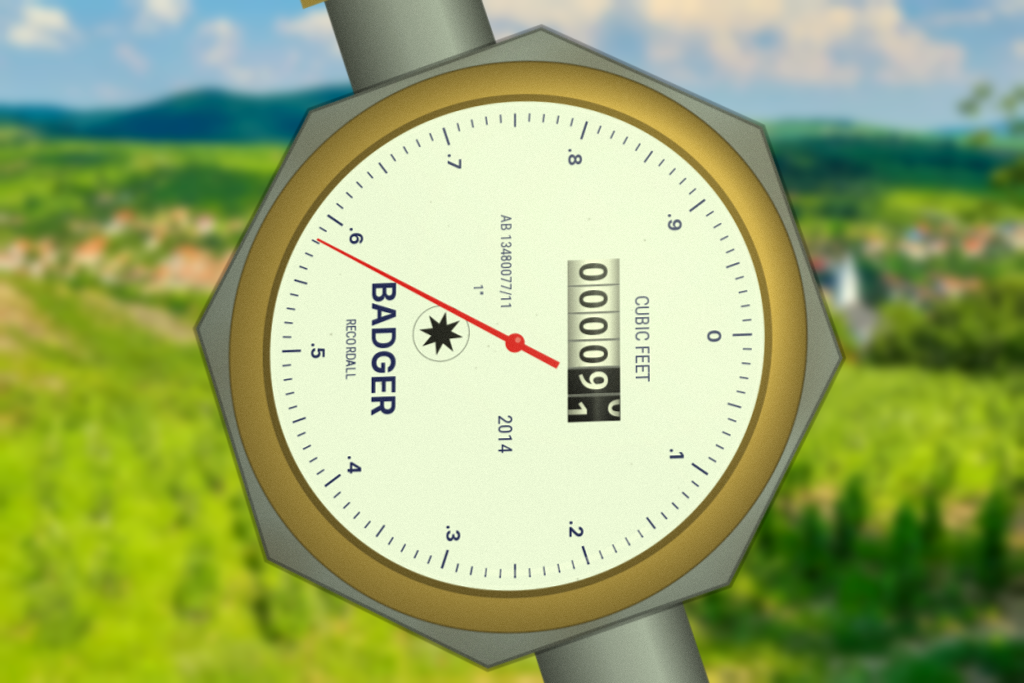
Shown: 90.58 ft³
